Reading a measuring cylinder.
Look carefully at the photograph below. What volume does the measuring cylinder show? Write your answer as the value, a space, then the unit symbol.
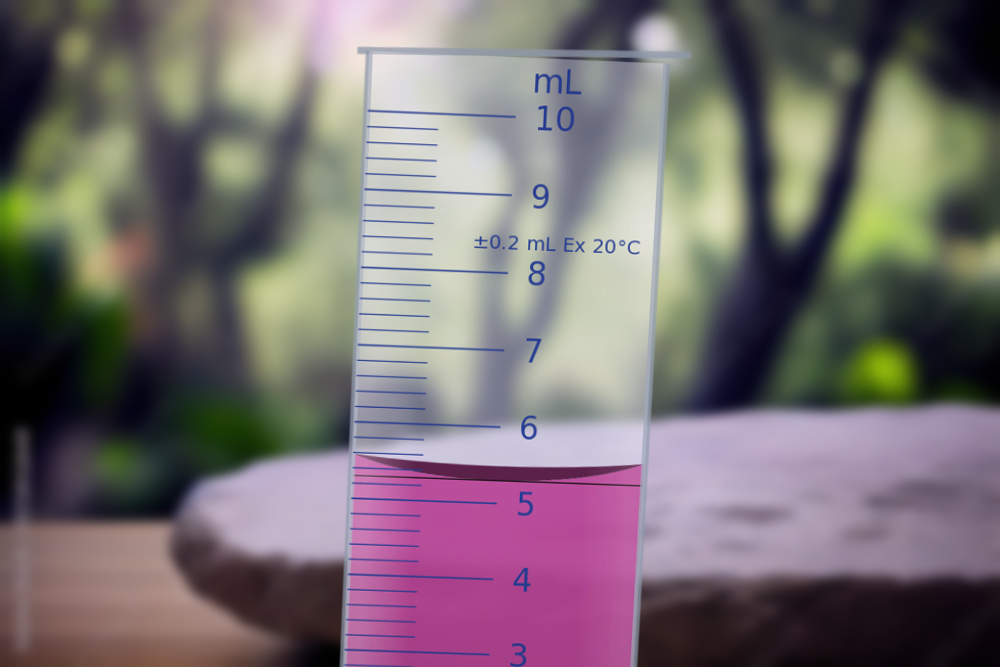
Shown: 5.3 mL
